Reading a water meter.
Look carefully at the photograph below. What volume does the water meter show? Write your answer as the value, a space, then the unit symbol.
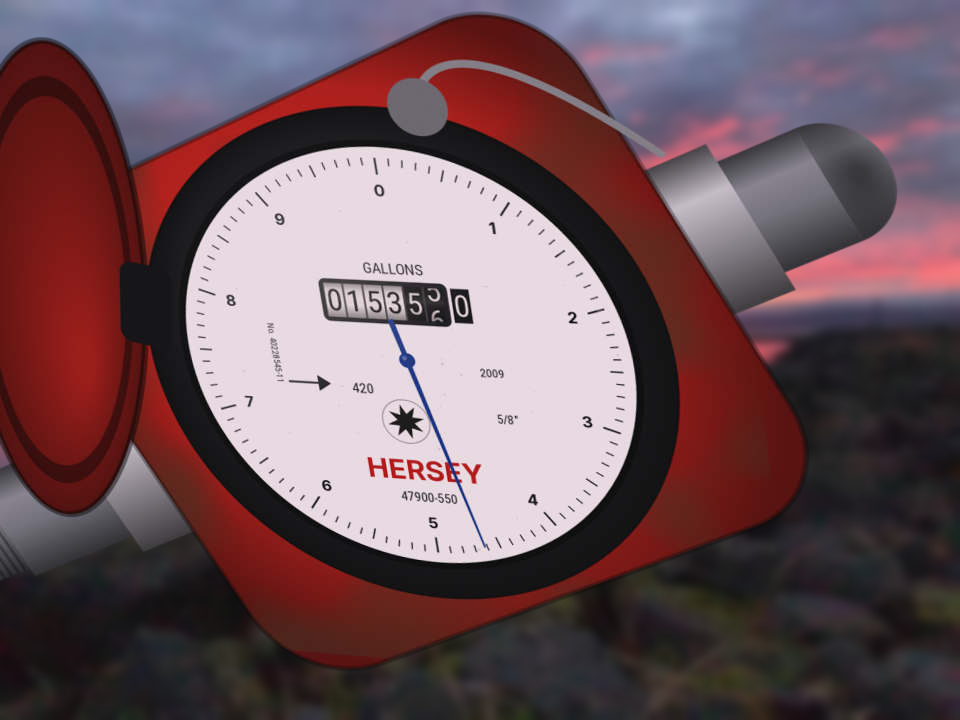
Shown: 153554.6 gal
